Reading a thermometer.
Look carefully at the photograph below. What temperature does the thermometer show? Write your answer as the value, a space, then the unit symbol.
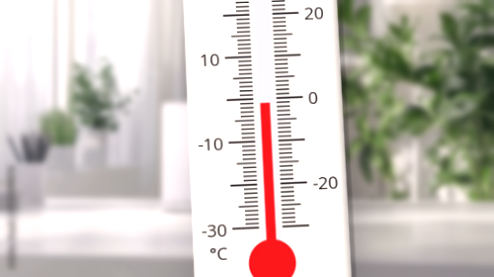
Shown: -1 °C
